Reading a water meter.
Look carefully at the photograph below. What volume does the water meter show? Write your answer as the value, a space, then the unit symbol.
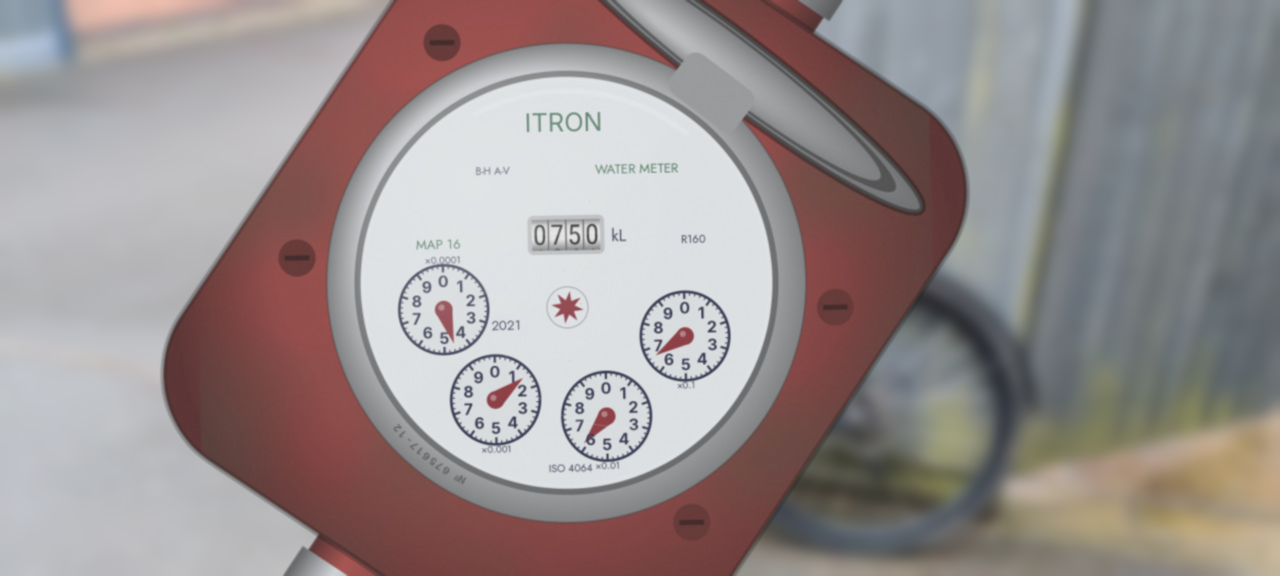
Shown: 750.6614 kL
